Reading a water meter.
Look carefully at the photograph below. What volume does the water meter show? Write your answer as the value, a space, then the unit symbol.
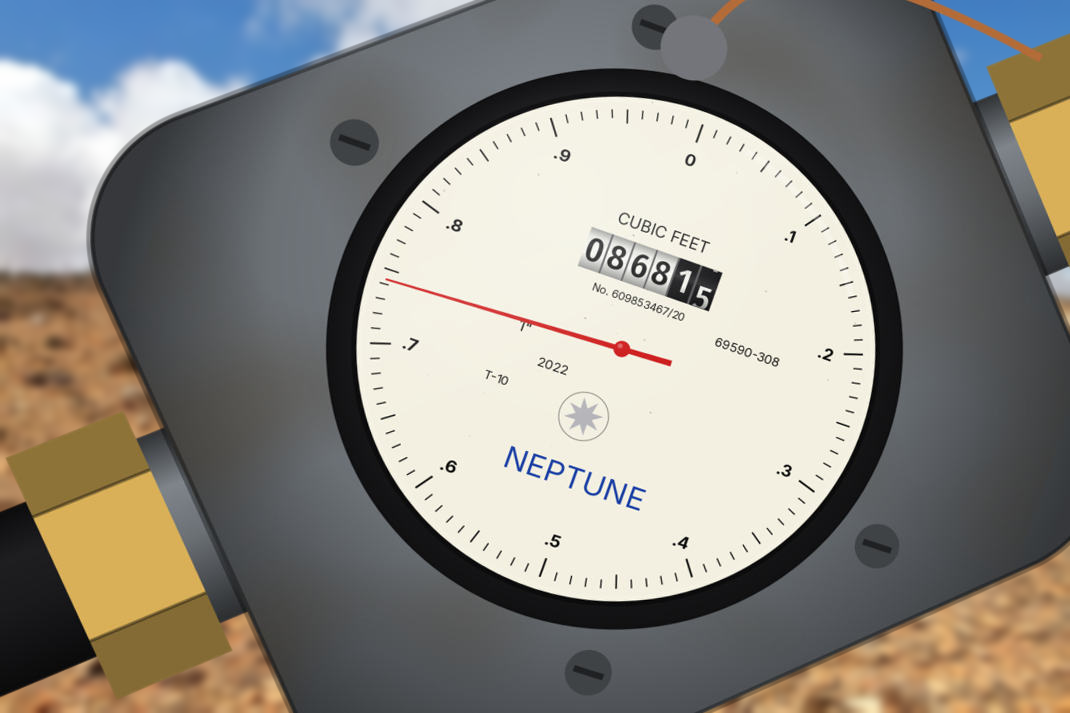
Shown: 86814.74 ft³
